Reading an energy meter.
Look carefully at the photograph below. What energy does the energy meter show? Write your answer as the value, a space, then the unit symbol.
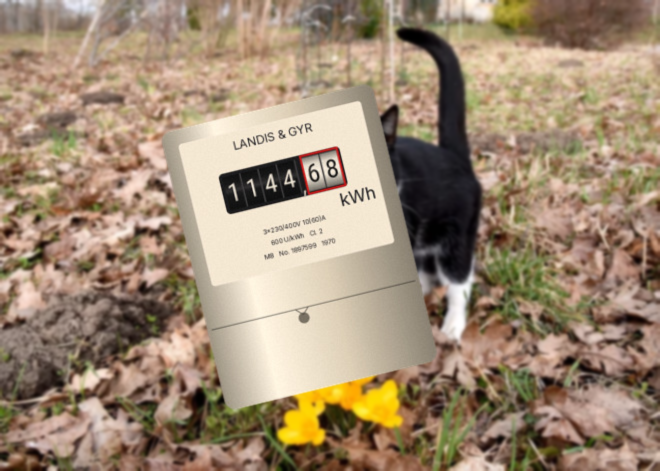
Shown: 1144.68 kWh
